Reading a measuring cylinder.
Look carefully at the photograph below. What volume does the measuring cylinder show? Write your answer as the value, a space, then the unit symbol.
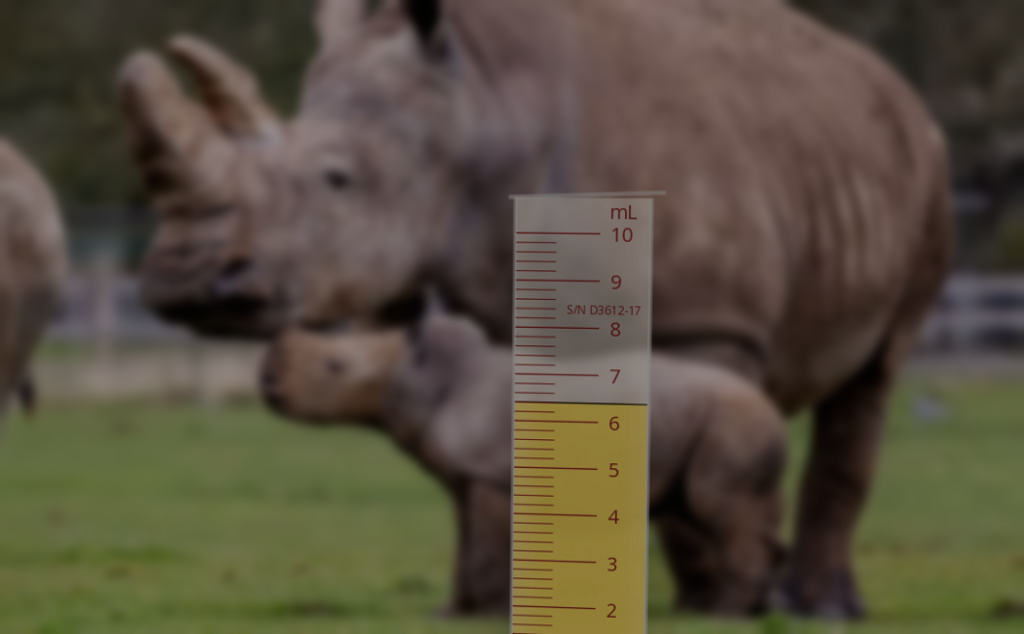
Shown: 6.4 mL
